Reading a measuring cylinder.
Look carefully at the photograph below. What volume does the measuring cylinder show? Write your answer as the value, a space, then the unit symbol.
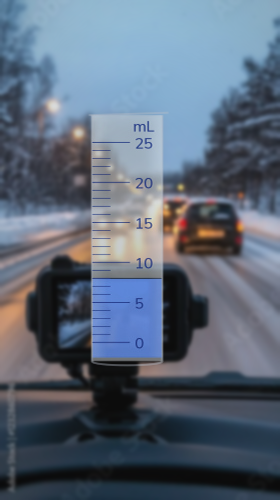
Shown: 8 mL
